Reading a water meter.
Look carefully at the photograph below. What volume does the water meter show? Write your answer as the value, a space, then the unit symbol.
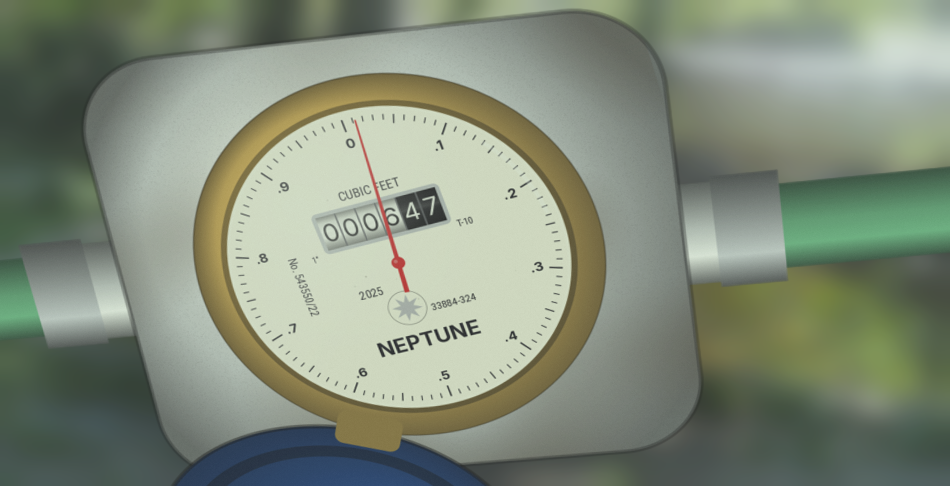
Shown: 647.01 ft³
